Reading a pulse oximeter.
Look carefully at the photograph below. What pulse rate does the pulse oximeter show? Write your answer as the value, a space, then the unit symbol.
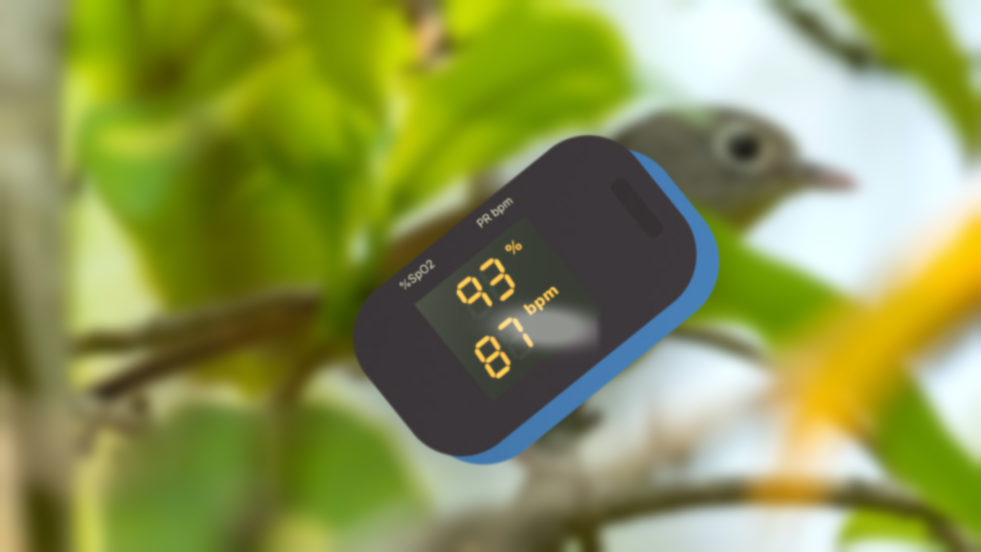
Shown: 87 bpm
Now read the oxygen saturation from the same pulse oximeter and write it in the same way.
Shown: 93 %
